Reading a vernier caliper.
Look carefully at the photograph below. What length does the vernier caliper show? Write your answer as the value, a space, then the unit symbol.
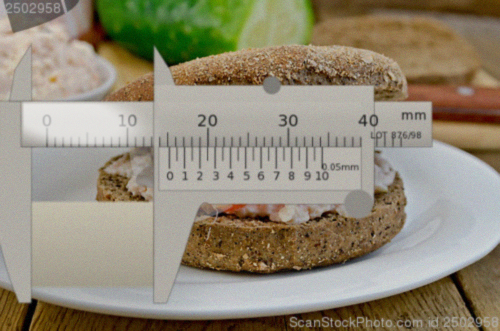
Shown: 15.2 mm
